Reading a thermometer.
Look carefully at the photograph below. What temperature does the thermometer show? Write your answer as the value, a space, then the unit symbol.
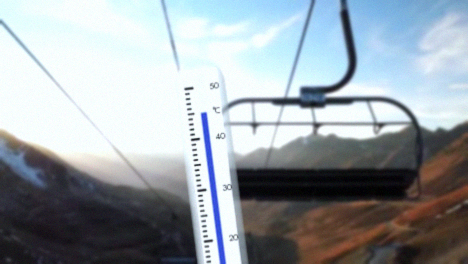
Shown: 45 °C
